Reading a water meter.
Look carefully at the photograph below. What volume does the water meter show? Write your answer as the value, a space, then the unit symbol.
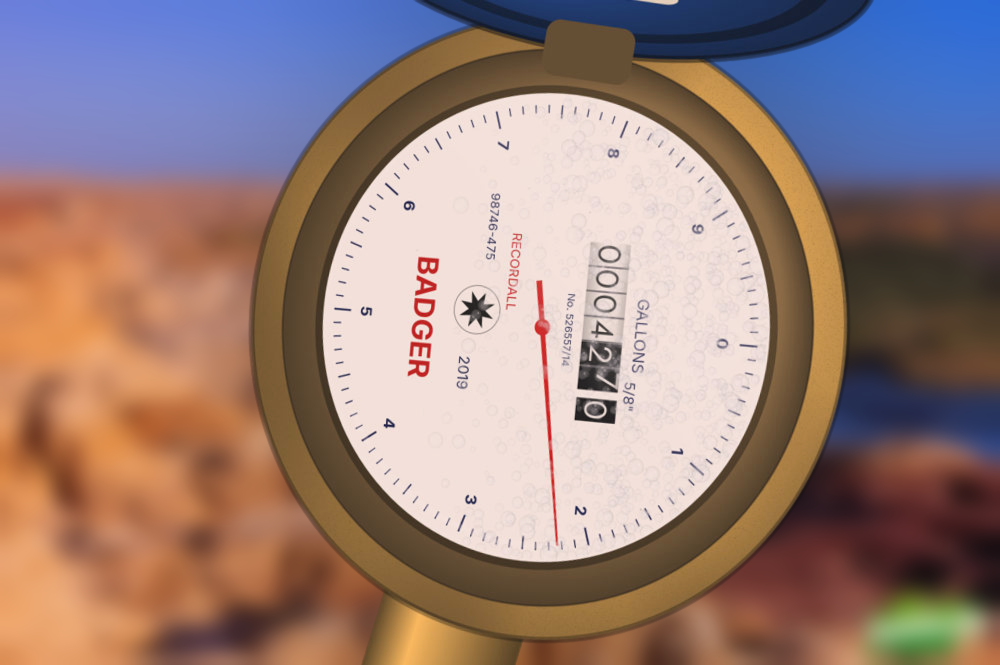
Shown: 4272.2 gal
